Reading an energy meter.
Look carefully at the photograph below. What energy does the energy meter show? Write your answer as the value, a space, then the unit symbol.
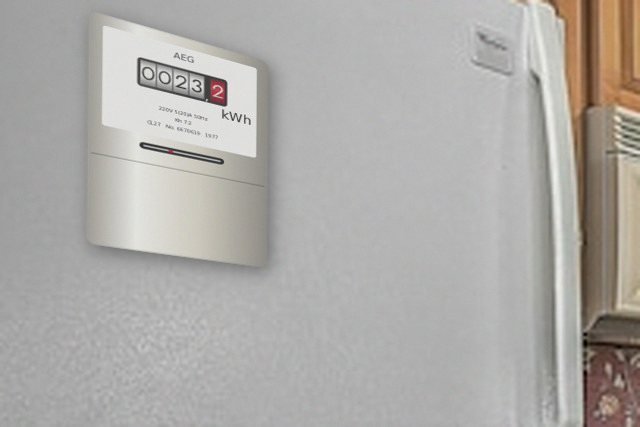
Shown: 23.2 kWh
